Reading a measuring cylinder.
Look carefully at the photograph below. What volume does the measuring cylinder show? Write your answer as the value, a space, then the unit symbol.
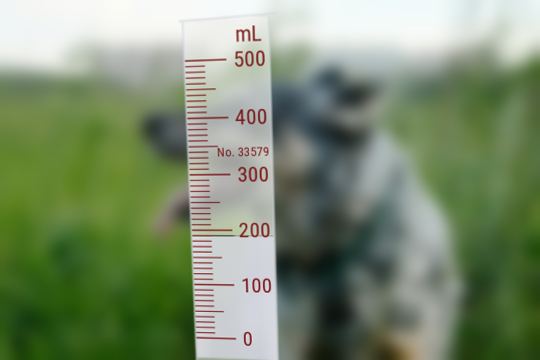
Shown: 190 mL
